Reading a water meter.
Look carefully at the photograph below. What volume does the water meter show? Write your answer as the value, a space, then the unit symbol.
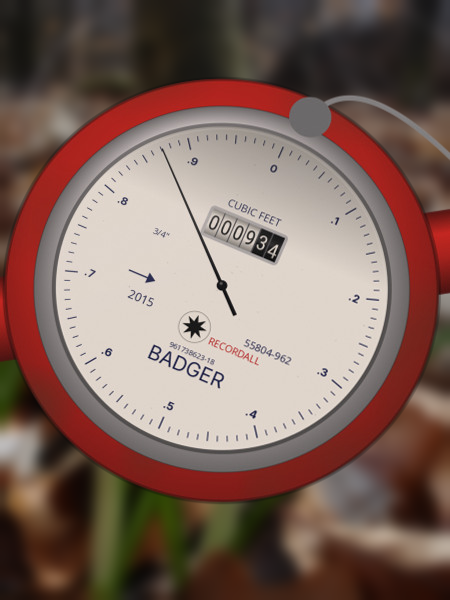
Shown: 933.87 ft³
